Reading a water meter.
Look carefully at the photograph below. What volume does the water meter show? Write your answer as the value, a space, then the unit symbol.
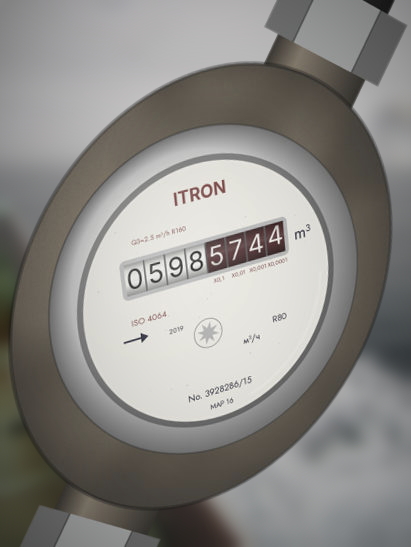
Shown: 598.5744 m³
